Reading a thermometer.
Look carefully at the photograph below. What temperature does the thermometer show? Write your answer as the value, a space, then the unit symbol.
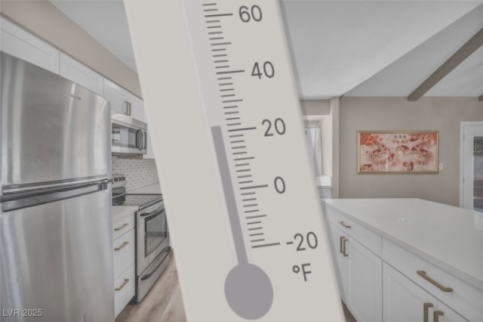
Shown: 22 °F
